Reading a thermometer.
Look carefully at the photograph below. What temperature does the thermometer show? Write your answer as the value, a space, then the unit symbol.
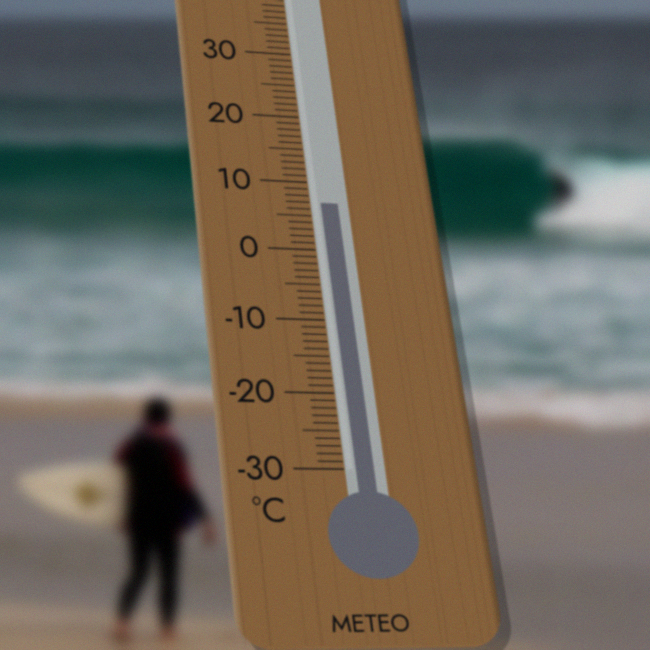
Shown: 7 °C
